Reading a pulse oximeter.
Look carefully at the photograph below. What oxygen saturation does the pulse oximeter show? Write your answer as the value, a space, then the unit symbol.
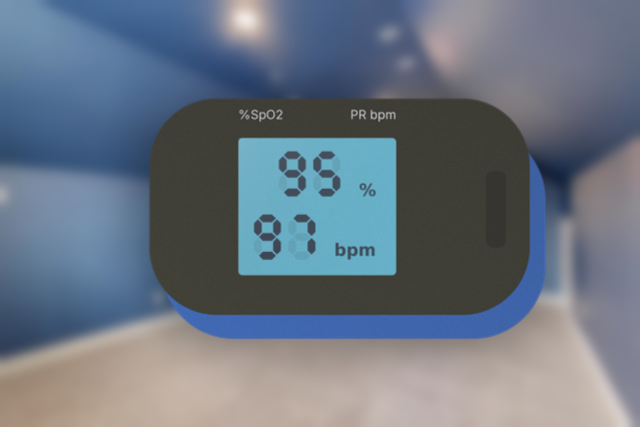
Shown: 95 %
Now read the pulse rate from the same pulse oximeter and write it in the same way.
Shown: 97 bpm
